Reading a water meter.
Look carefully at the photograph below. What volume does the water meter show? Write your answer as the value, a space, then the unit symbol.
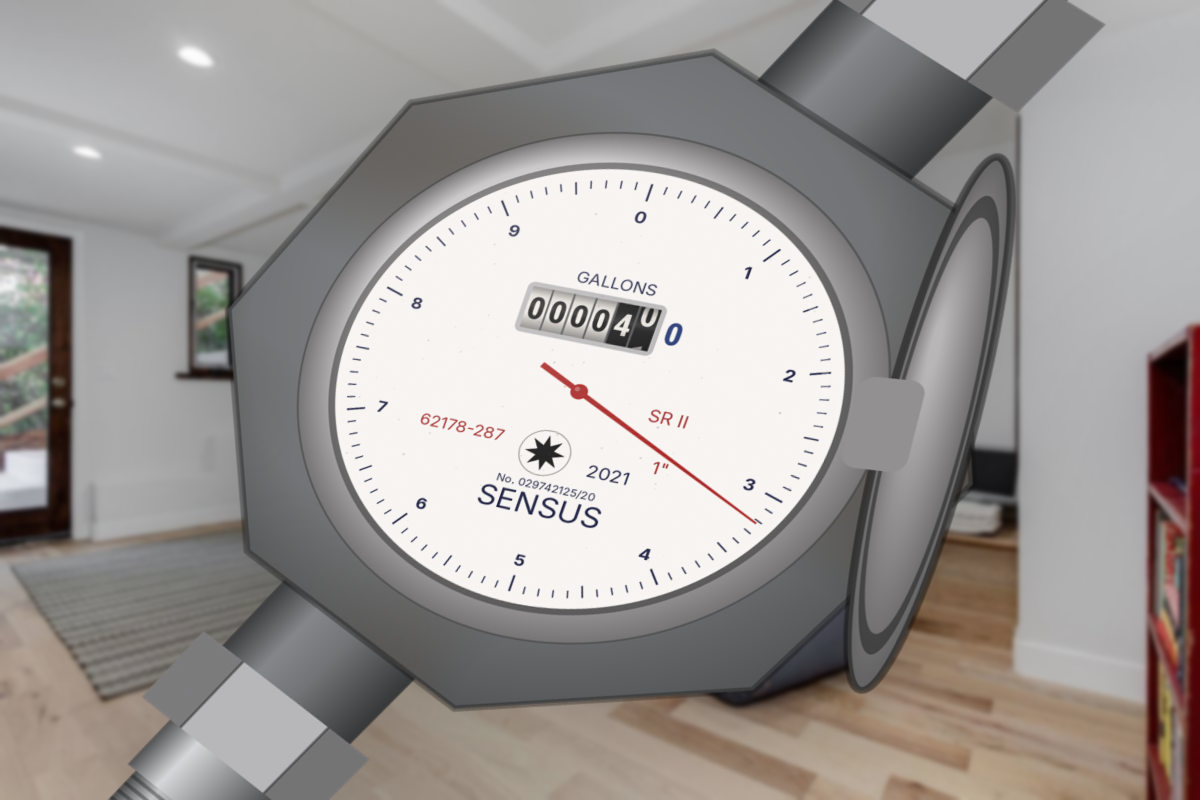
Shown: 403.2 gal
